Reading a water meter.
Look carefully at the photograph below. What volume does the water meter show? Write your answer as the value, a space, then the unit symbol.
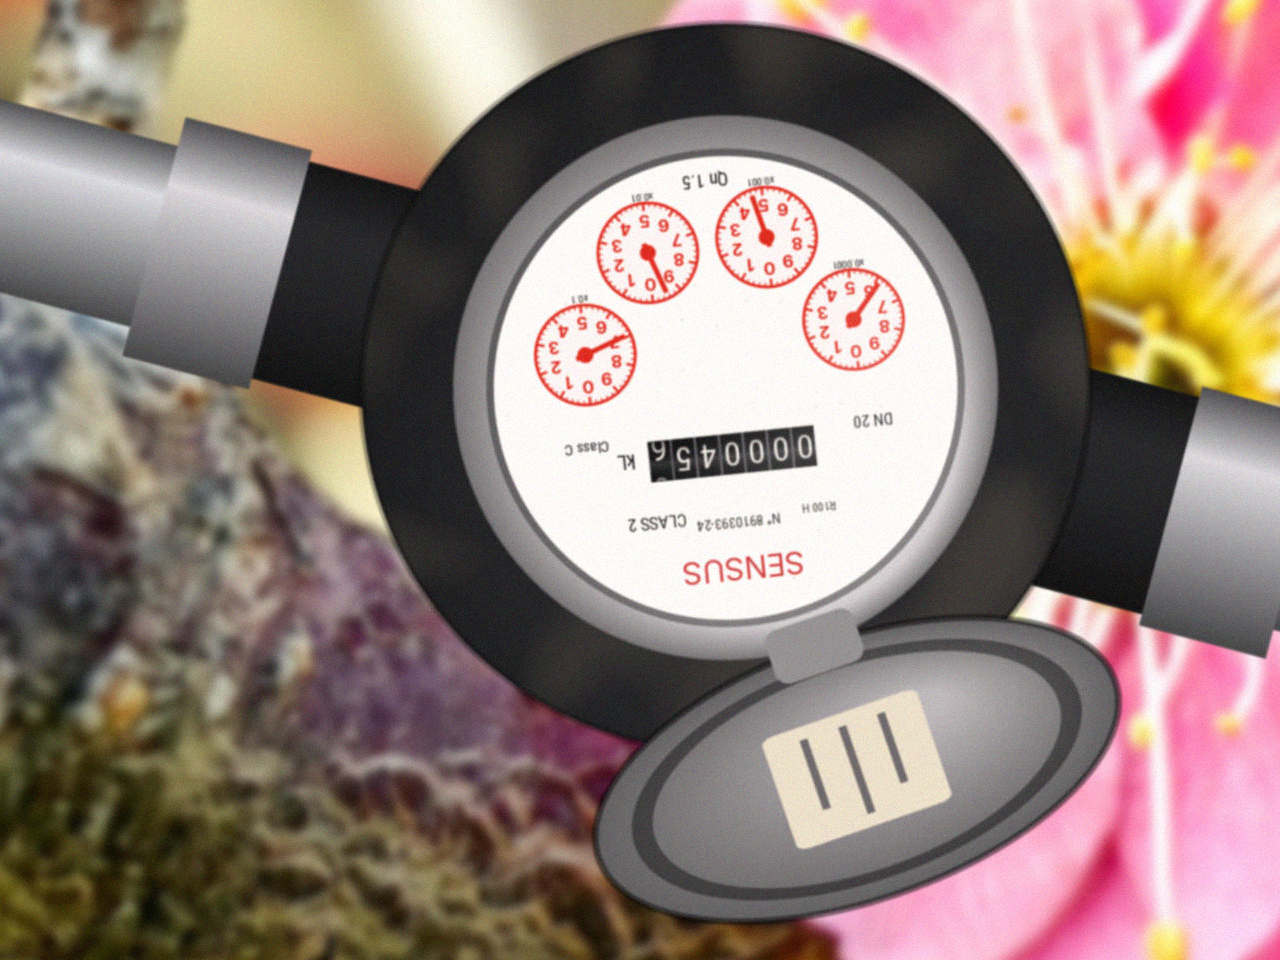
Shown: 455.6946 kL
